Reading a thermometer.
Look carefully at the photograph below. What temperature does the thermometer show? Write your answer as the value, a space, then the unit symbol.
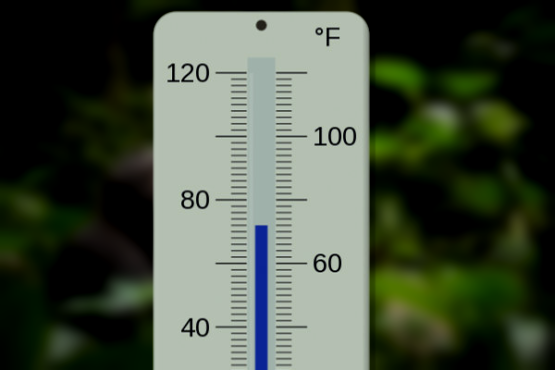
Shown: 72 °F
